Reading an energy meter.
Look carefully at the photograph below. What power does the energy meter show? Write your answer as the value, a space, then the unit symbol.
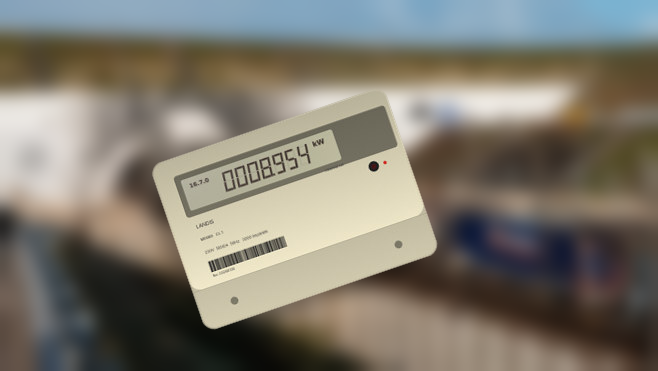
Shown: 8.954 kW
